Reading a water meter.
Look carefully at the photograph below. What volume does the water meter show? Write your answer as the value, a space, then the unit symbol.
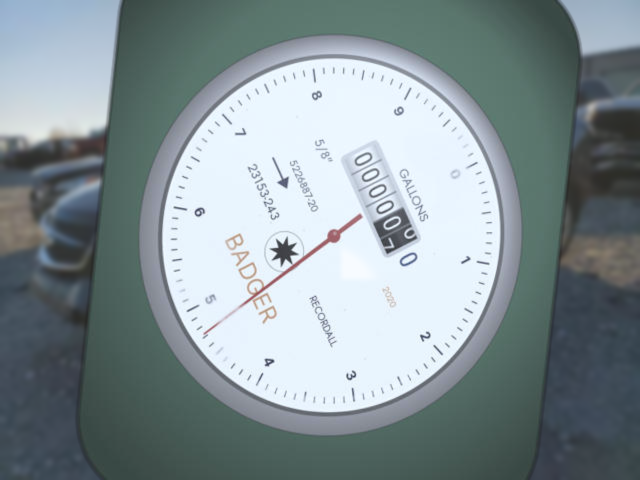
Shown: 64.7 gal
